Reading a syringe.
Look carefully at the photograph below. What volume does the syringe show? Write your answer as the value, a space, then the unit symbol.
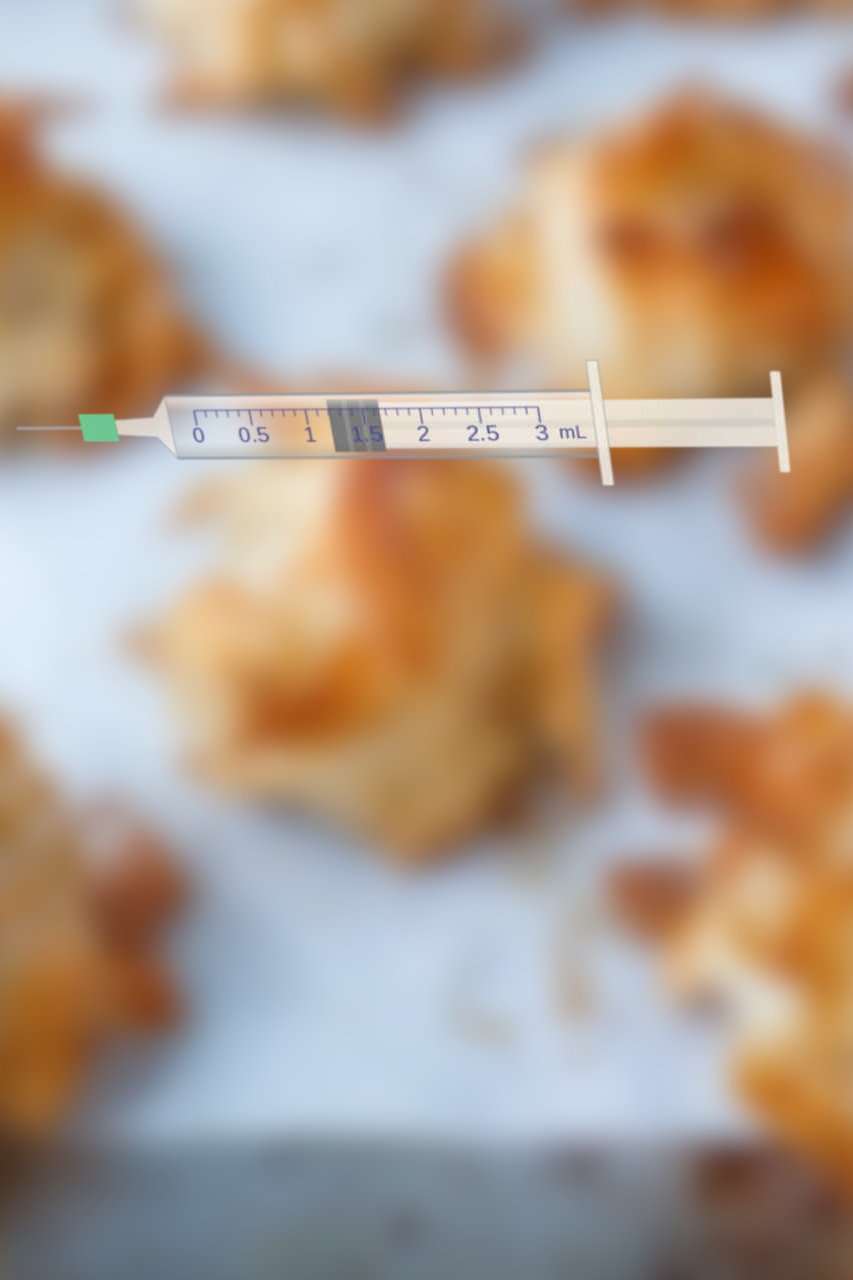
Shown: 1.2 mL
